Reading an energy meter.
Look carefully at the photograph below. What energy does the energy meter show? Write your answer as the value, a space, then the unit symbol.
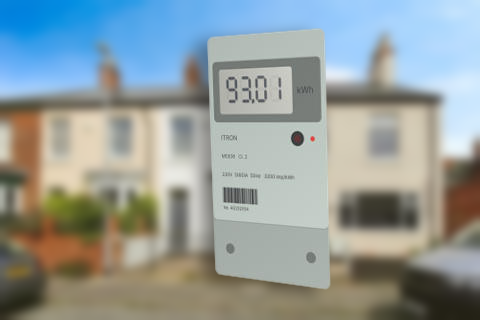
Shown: 93.01 kWh
